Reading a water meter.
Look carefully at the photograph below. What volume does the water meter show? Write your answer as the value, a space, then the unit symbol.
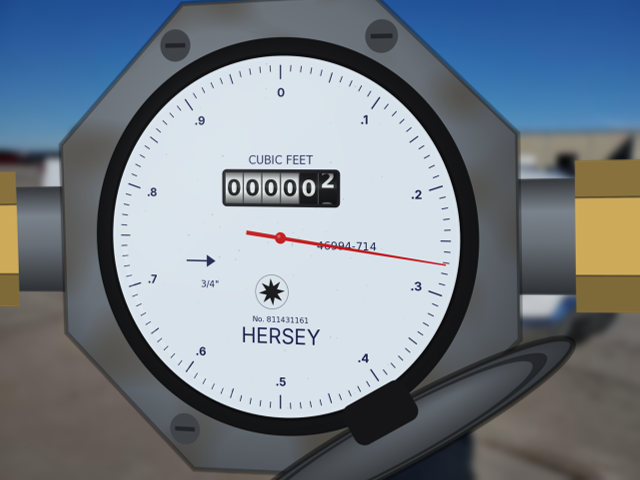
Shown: 2.27 ft³
